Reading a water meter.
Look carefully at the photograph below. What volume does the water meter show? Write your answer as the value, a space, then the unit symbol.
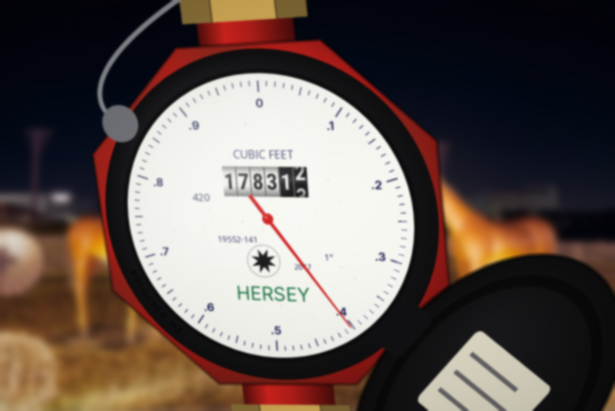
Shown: 178312.40 ft³
